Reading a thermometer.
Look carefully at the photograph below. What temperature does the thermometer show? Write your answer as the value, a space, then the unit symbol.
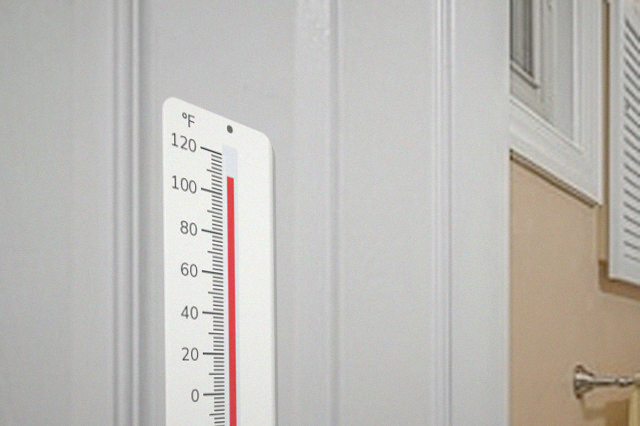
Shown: 110 °F
